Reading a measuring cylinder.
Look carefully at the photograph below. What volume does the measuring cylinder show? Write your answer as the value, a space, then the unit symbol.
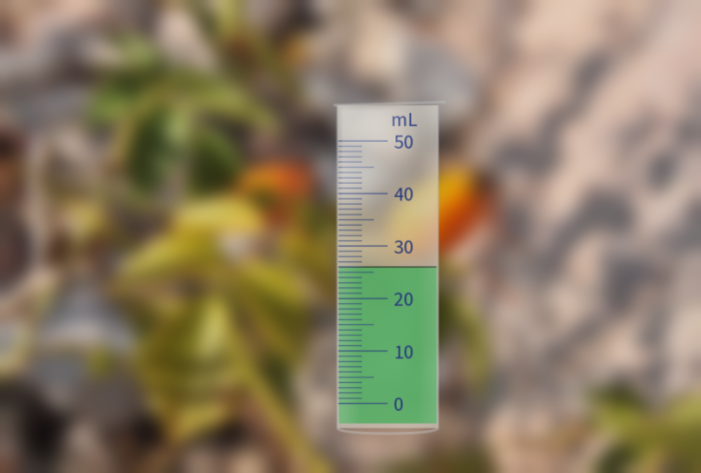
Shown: 26 mL
